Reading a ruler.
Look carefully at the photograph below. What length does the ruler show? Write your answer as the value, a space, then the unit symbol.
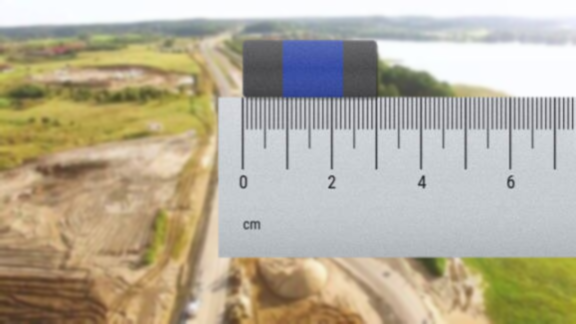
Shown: 3 cm
